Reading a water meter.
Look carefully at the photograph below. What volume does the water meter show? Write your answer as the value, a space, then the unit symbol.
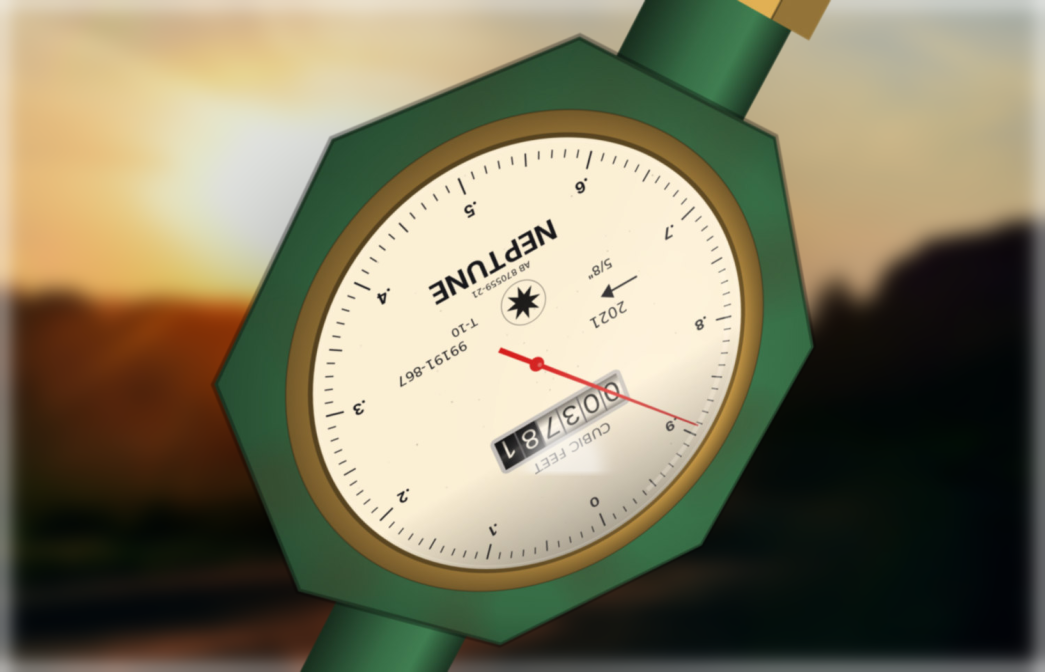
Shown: 3780.89 ft³
